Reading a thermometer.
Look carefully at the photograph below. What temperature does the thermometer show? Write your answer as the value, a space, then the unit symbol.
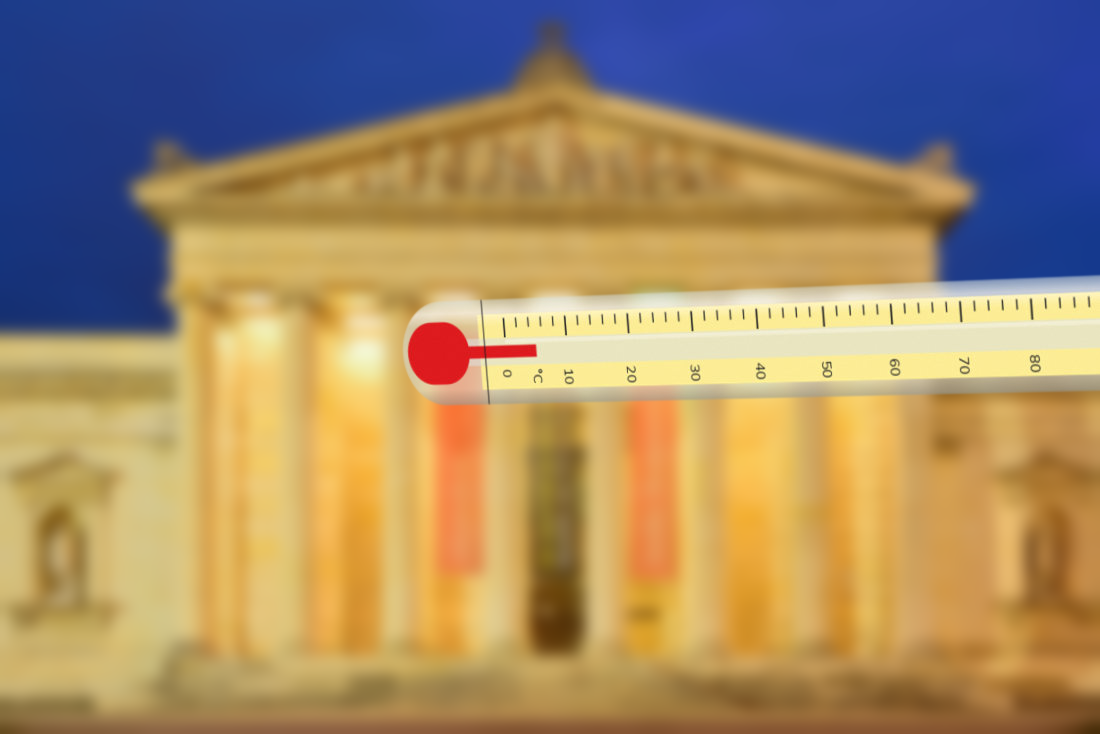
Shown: 5 °C
